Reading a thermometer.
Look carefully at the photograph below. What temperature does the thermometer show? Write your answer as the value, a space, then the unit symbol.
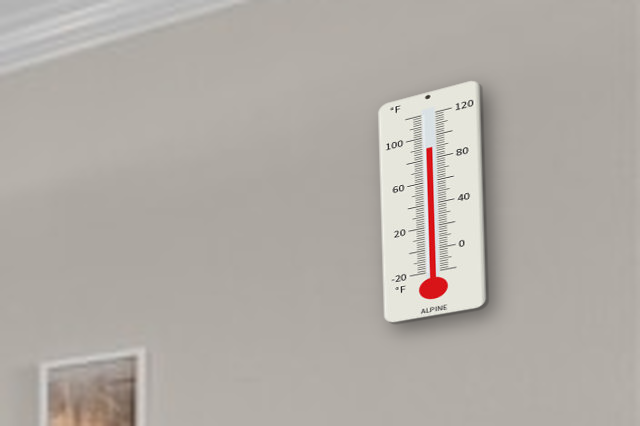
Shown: 90 °F
